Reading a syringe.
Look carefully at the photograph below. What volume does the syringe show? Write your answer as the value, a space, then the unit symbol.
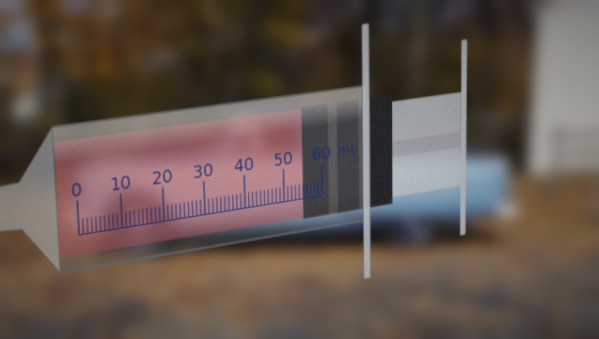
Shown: 55 mL
